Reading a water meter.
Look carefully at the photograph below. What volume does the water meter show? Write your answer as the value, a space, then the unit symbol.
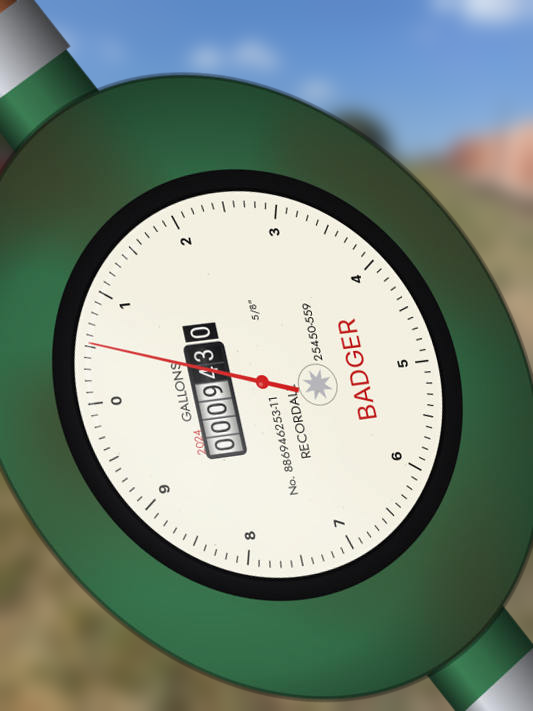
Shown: 9430.5 gal
